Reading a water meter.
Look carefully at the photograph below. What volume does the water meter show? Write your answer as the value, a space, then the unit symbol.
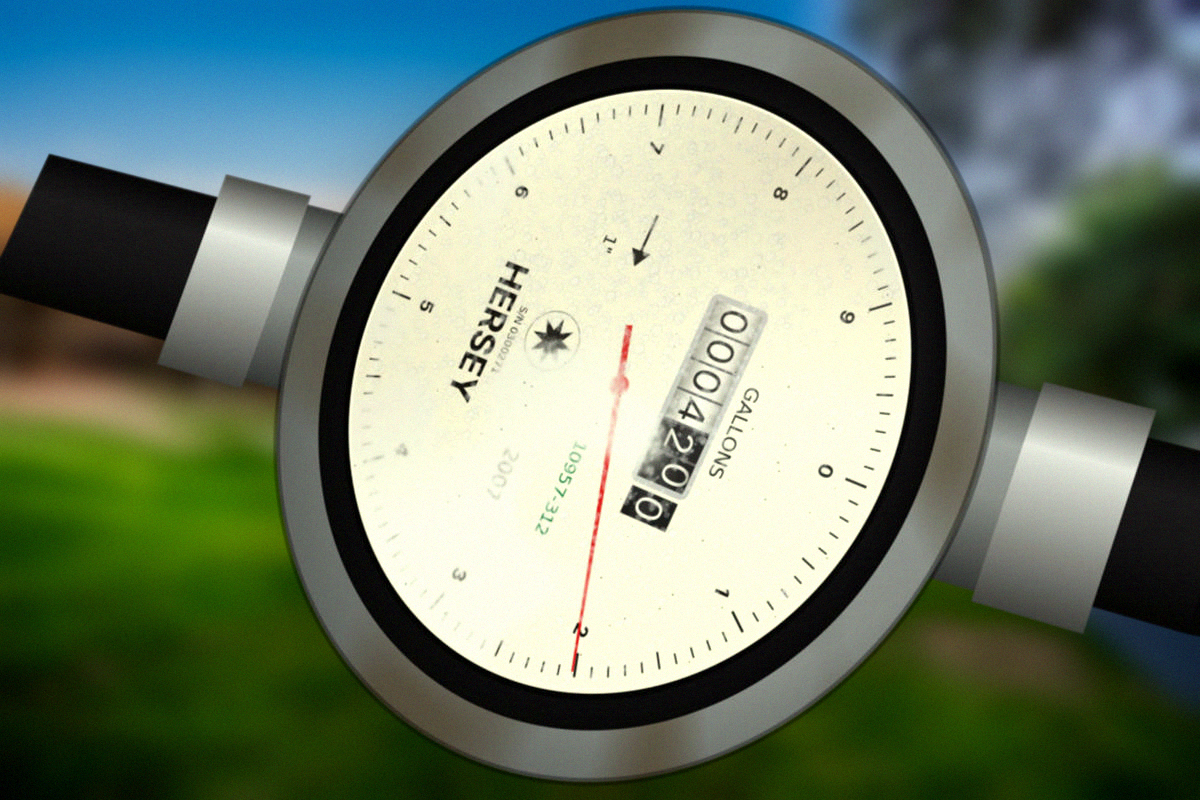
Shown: 4202.0 gal
